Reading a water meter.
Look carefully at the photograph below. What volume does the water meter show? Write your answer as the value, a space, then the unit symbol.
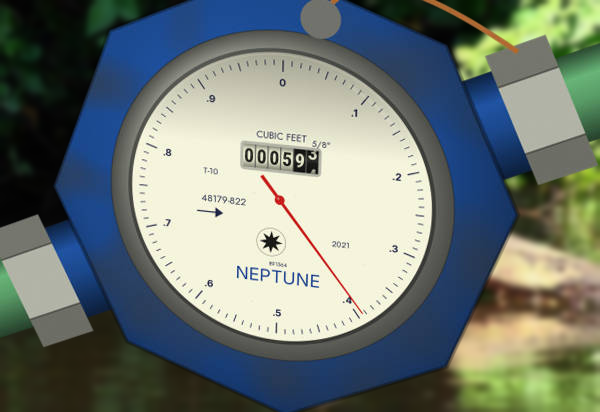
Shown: 593.39 ft³
